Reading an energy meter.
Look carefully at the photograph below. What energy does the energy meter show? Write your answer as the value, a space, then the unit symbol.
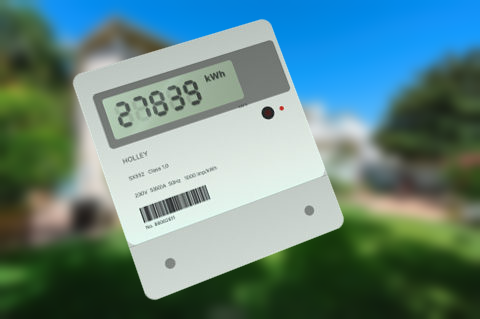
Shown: 27839 kWh
